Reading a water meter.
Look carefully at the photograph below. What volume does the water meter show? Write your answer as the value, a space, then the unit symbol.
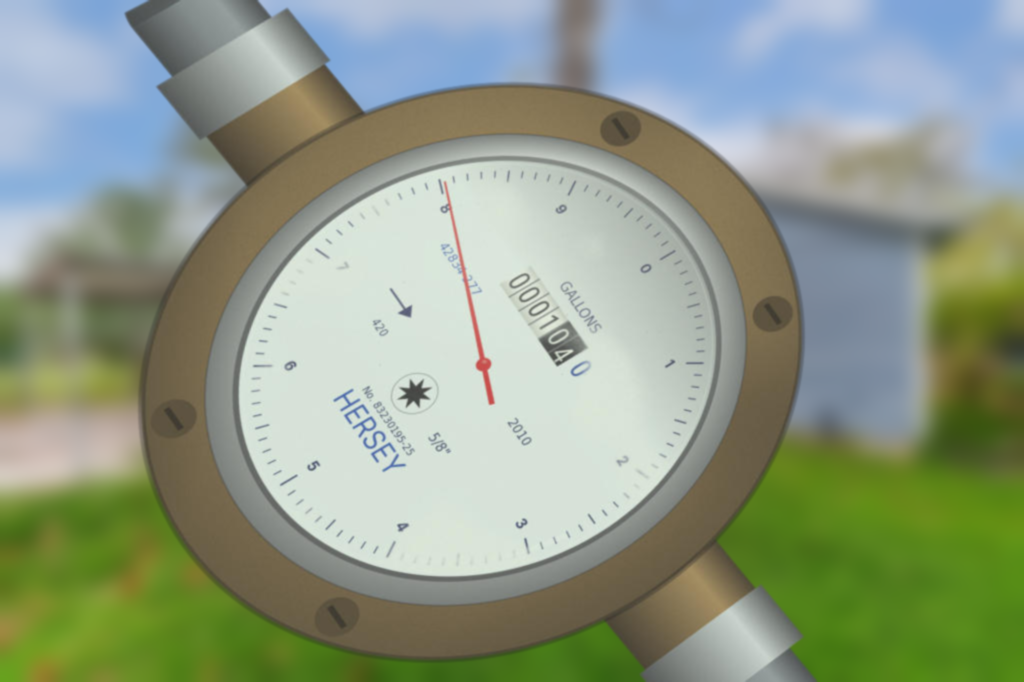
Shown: 1038.0 gal
